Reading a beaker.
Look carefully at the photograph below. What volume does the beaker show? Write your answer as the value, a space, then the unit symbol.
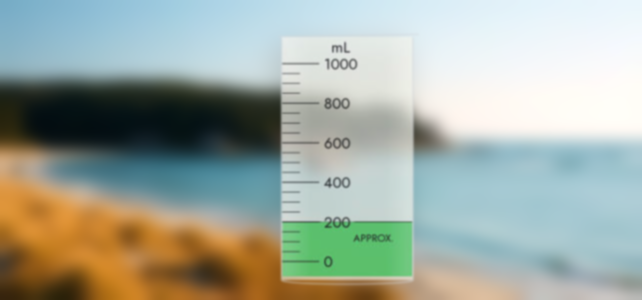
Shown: 200 mL
